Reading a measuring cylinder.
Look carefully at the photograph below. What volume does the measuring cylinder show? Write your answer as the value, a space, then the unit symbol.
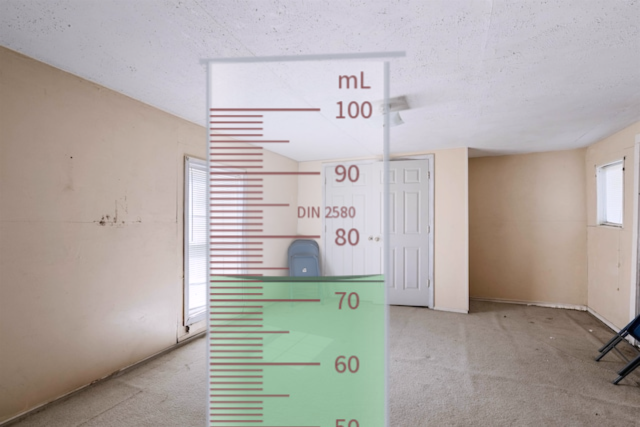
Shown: 73 mL
